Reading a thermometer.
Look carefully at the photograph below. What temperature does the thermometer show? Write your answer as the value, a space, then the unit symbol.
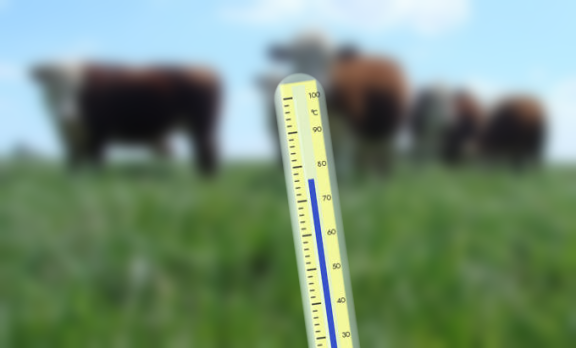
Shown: 76 °C
